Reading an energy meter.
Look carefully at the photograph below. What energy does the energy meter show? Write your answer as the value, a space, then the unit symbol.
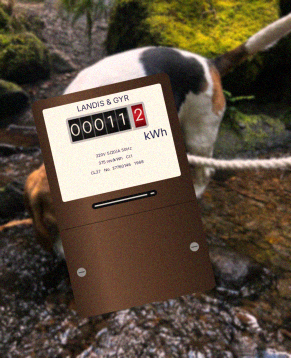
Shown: 11.2 kWh
